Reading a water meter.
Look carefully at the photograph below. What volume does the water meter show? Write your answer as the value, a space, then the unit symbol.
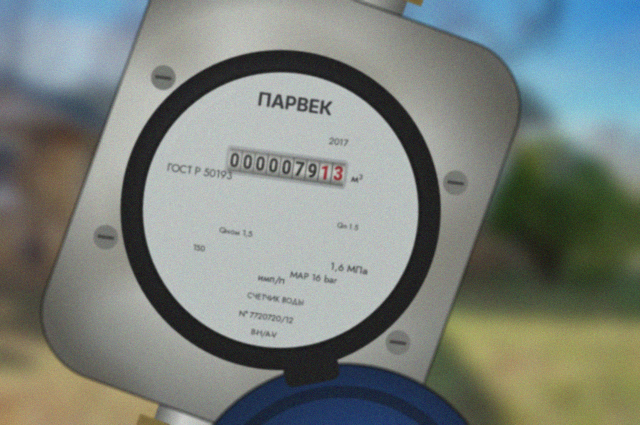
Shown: 79.13 m³
